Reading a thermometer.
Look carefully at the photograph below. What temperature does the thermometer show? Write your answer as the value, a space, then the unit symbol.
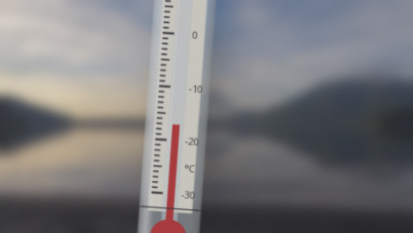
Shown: -17 °C
